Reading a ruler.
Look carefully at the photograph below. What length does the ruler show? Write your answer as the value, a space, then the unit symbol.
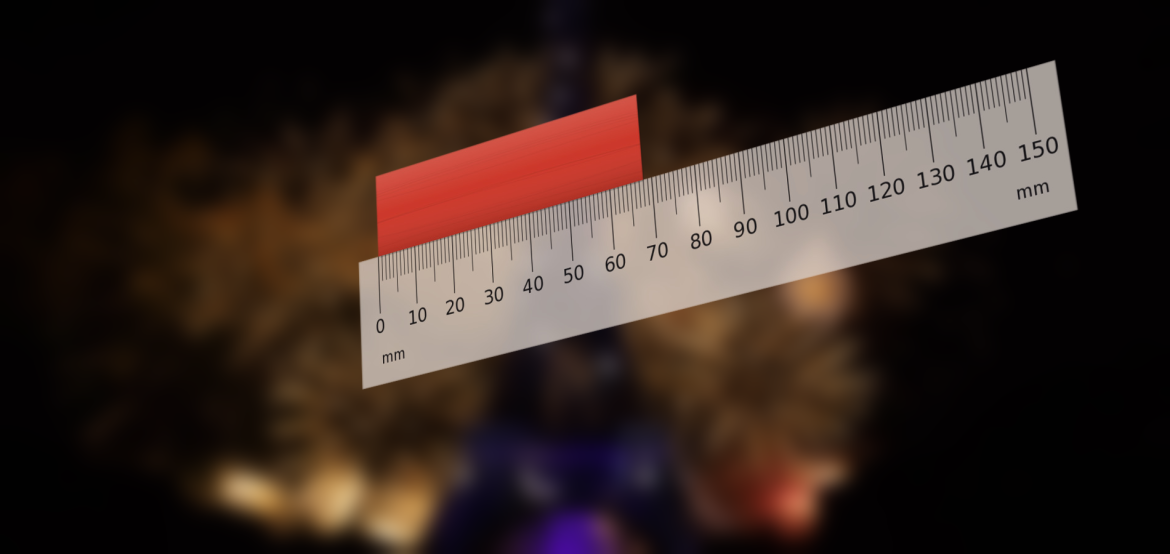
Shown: 68 mm
